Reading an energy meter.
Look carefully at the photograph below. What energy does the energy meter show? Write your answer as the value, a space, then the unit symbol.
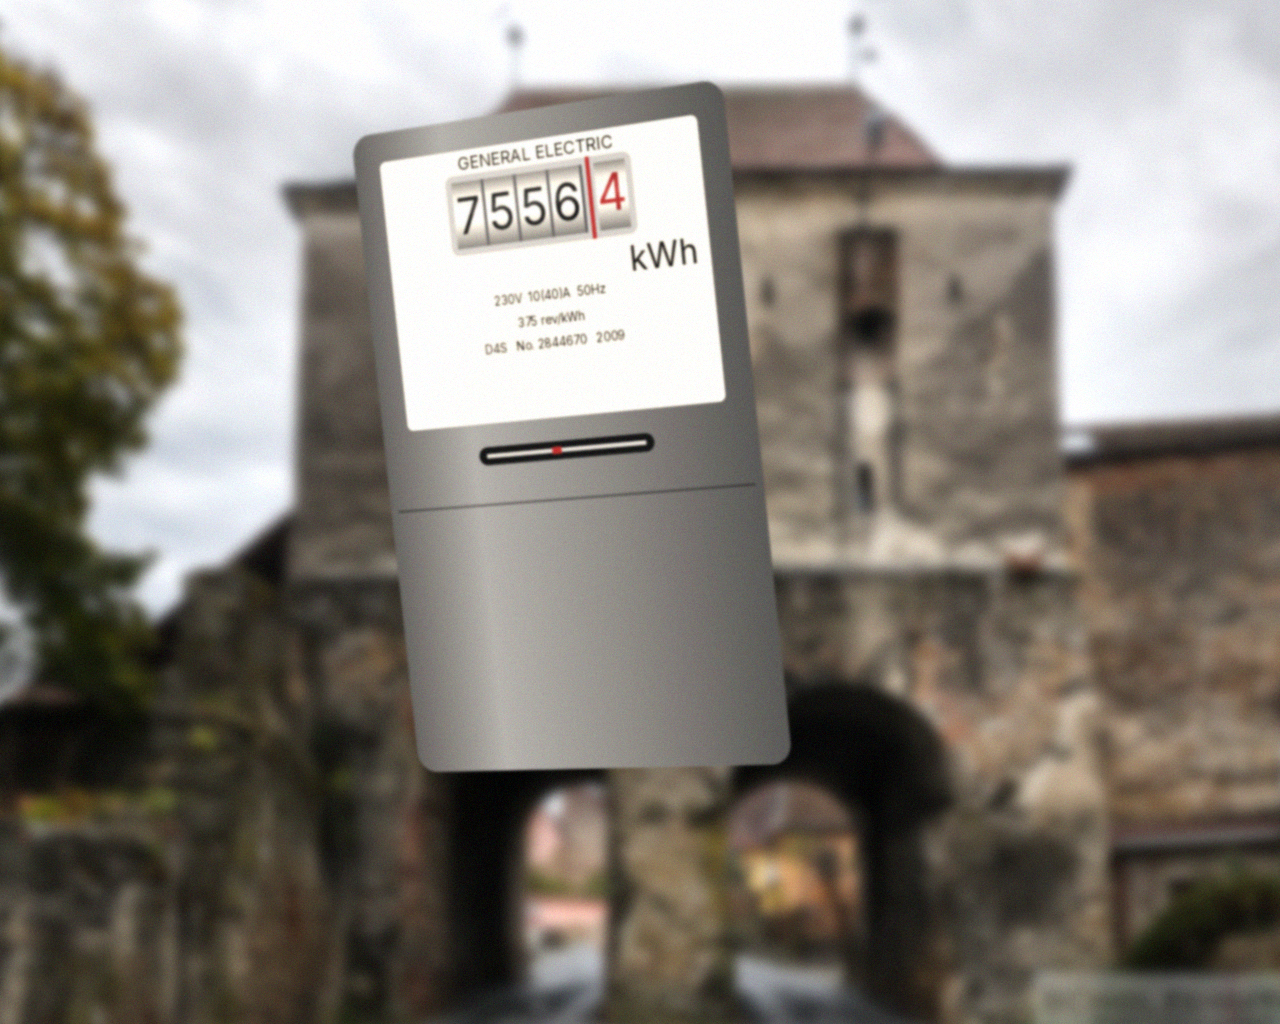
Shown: 7556.4 kWh
